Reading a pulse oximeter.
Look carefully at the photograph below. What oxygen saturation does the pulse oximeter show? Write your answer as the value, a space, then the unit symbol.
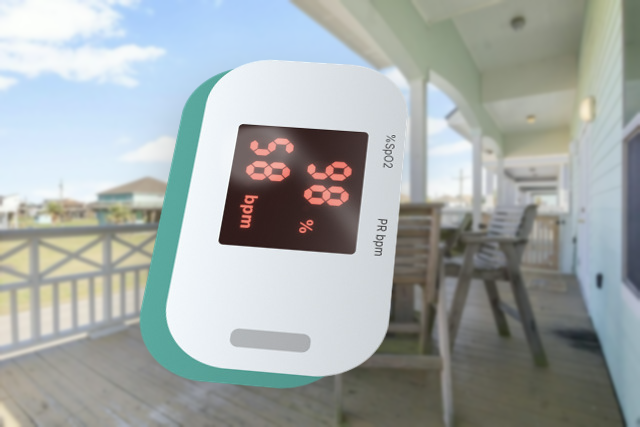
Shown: 98 %
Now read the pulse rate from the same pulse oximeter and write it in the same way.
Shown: 58 bpm
